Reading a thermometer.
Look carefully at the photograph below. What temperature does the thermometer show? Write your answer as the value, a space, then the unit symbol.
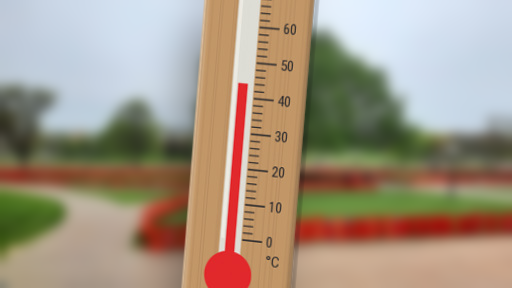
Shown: 44 °C
